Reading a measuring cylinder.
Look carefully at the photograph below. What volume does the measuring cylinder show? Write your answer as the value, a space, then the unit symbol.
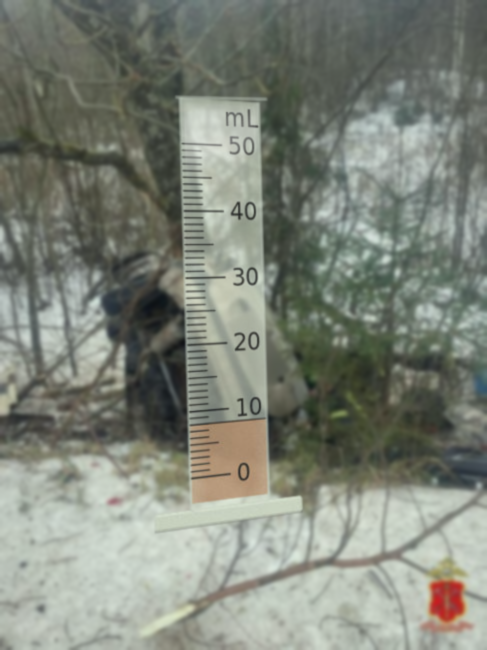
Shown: 8 mL
